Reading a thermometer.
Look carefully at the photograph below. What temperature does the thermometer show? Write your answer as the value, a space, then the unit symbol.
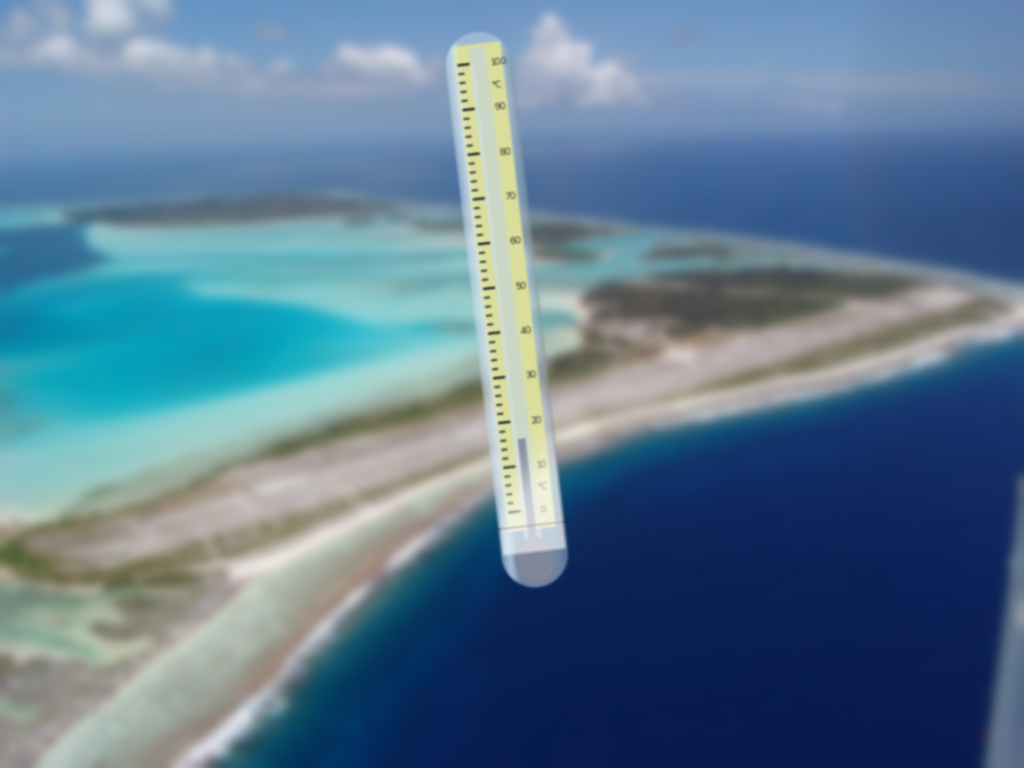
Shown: 16 °C
